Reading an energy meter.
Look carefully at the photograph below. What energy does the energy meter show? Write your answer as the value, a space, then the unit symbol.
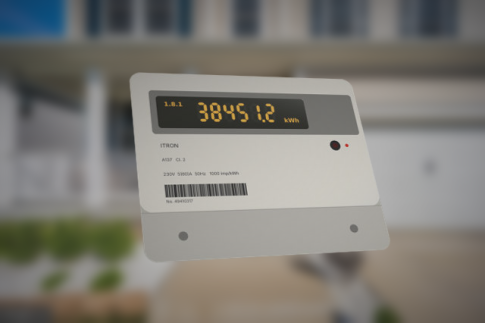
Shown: 38451.2 kWh
